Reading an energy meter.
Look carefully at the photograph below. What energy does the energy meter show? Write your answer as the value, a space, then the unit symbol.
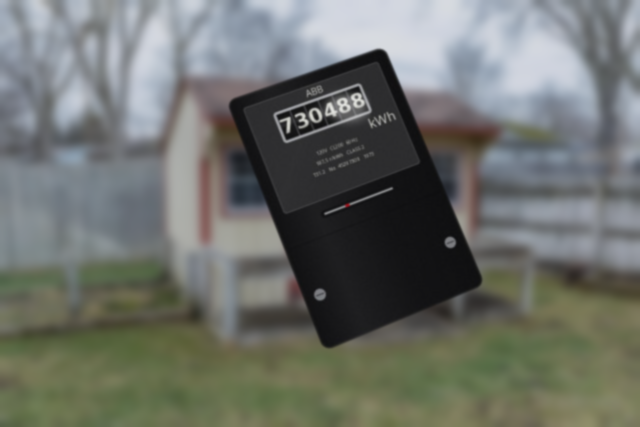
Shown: 730488 kWh
